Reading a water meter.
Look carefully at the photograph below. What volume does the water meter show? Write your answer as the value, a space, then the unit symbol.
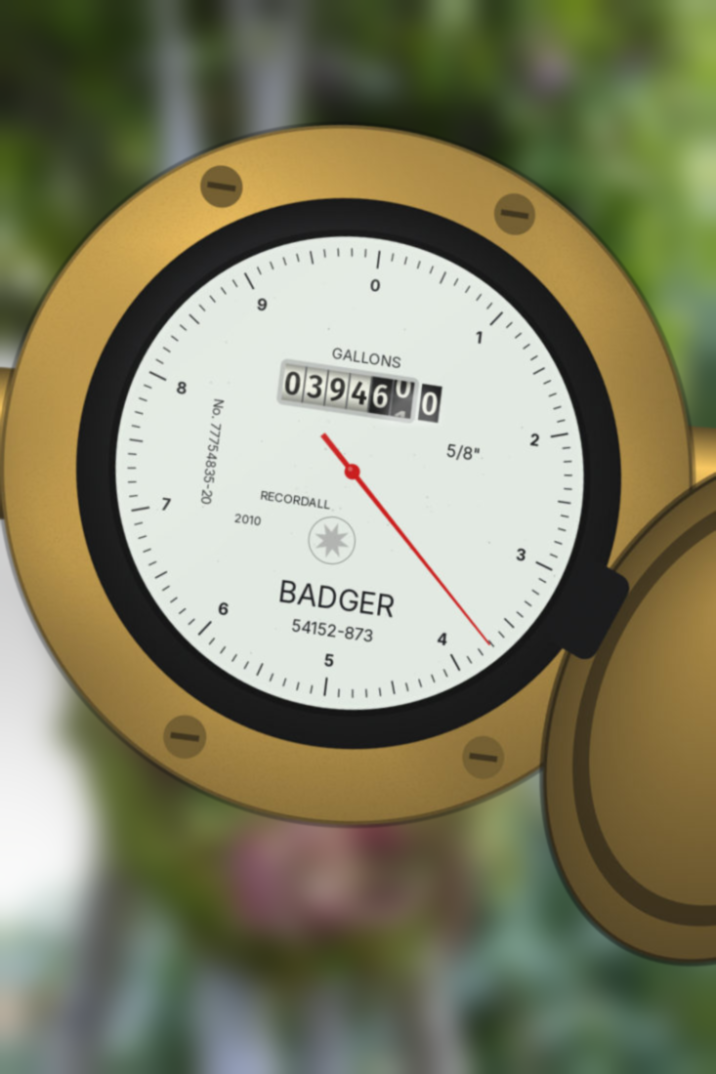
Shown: 394603.7 gal
